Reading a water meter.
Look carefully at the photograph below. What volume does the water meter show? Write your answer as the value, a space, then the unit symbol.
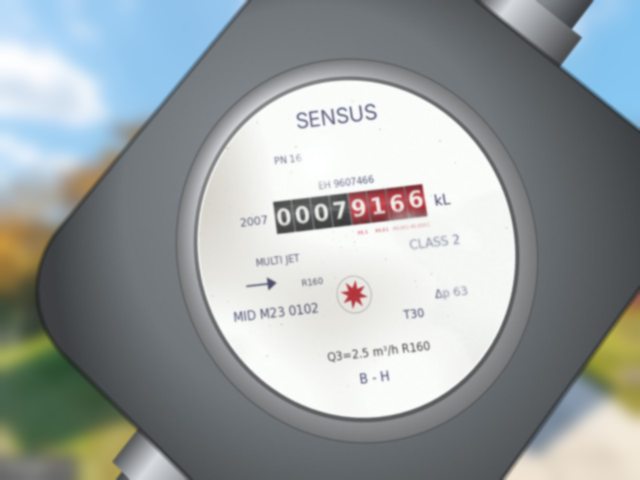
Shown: 7.9166 kL
